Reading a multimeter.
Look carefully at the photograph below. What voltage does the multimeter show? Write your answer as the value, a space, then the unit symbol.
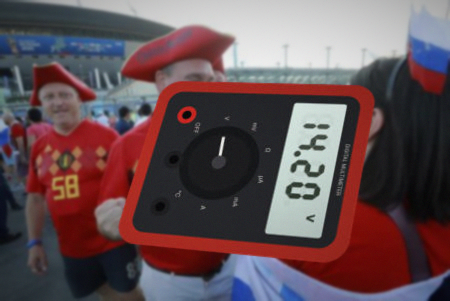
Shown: 14.20 V
